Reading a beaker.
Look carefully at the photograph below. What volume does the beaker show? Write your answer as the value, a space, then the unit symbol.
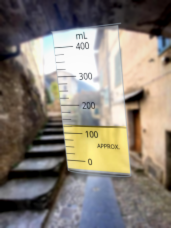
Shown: 125 mL
